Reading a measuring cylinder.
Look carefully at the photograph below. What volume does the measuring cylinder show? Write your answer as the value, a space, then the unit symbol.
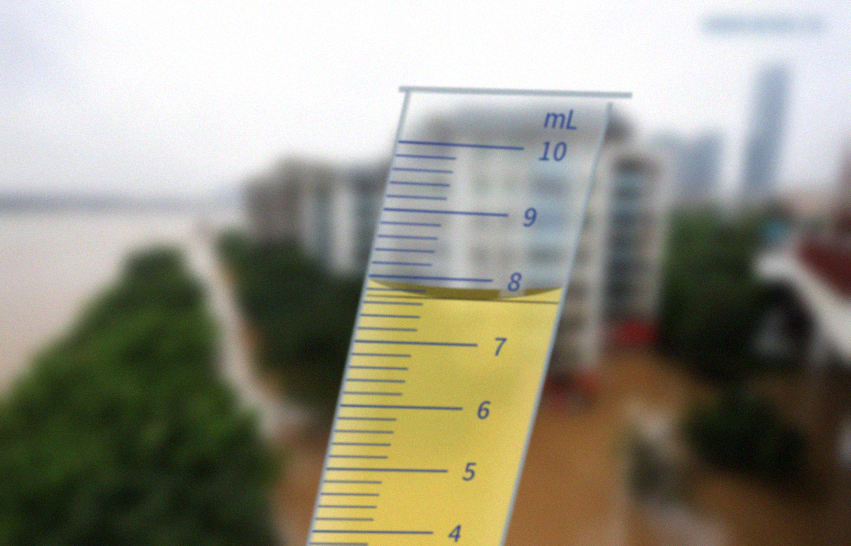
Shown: 7.7 mL
